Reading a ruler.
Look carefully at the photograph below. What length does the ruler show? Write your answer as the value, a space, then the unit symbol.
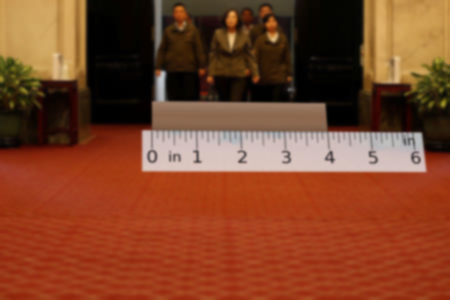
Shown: 4 in
